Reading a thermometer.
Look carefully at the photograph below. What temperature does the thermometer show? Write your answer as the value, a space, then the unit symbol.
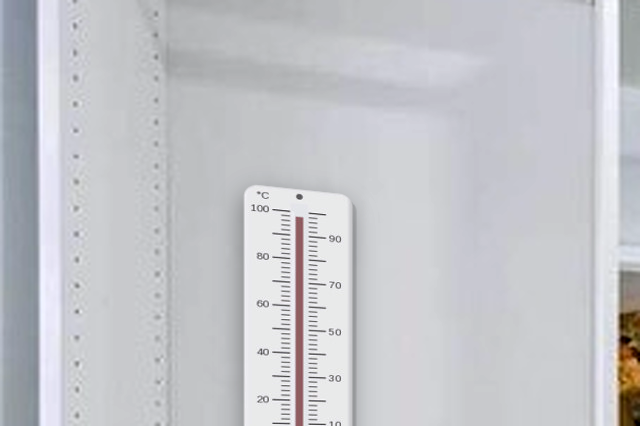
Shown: 98 °C
